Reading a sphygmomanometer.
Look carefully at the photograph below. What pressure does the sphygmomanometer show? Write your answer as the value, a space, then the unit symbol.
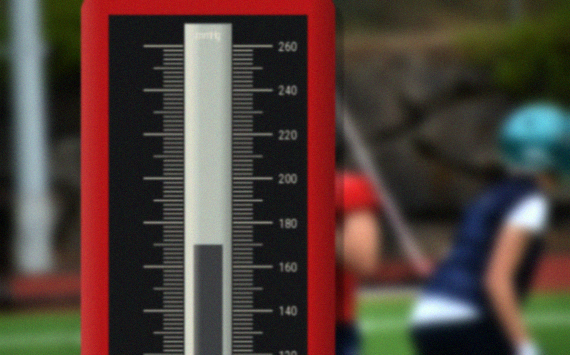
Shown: 170 mmHg
